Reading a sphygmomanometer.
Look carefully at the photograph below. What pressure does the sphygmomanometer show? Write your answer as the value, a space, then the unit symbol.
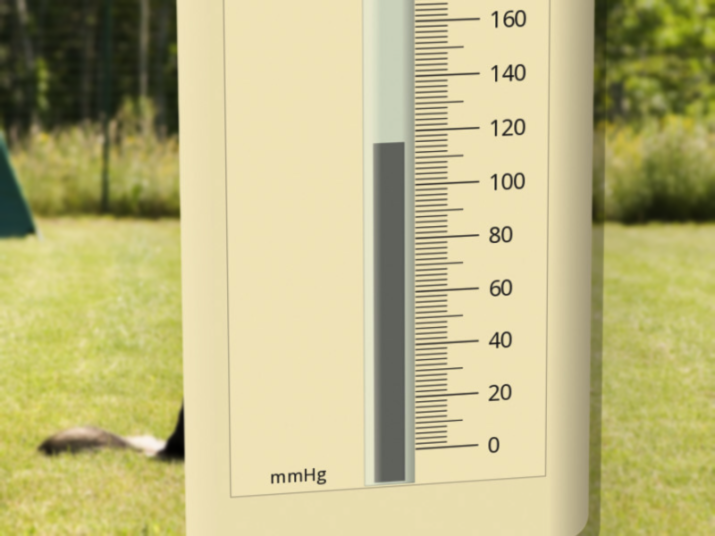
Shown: 116 mmHg
